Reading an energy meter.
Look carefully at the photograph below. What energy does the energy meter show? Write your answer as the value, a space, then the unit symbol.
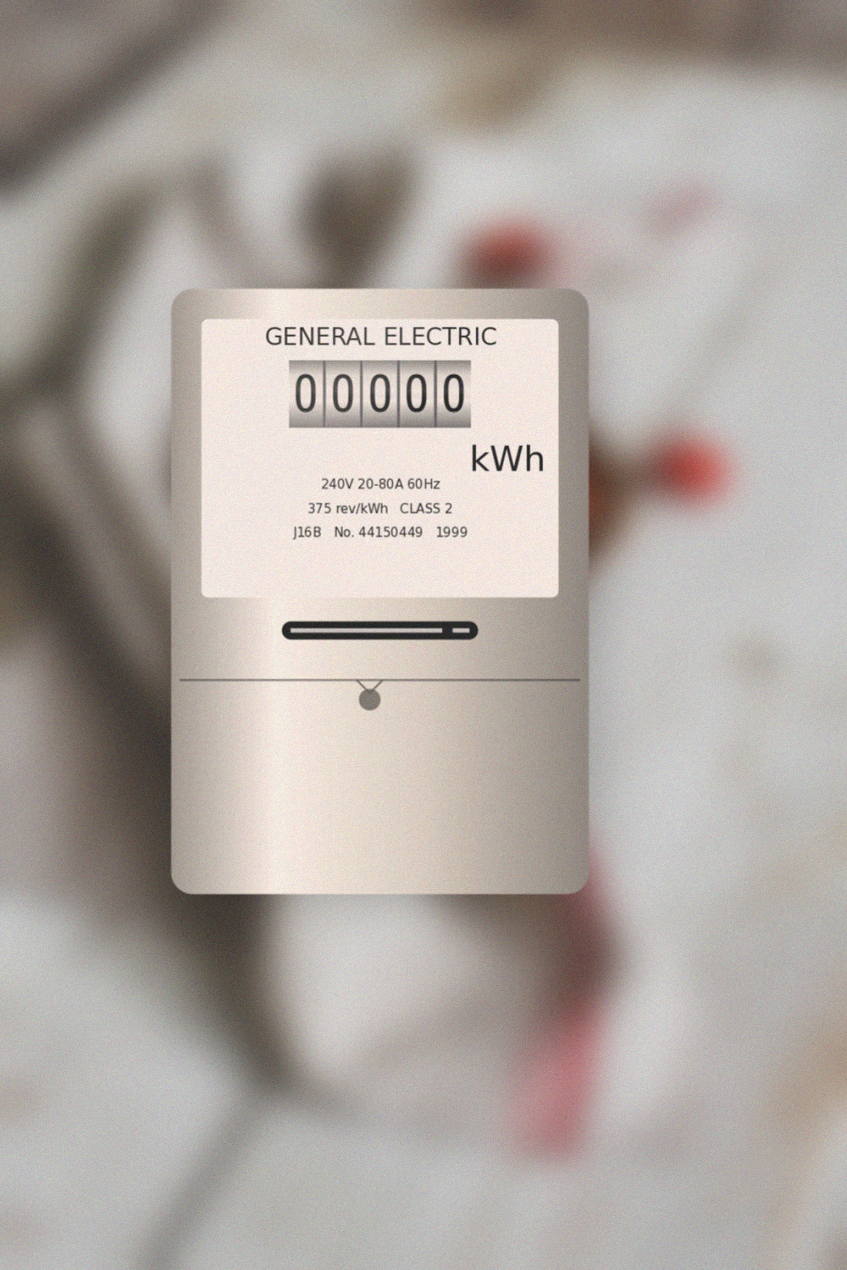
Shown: 0 kWh
